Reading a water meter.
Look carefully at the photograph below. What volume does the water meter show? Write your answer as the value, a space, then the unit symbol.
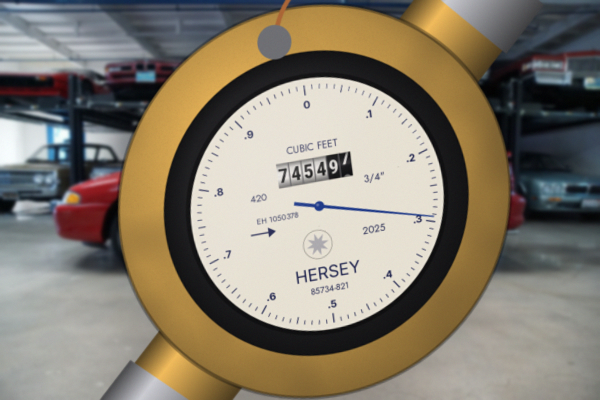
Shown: 745497.29 ft³
